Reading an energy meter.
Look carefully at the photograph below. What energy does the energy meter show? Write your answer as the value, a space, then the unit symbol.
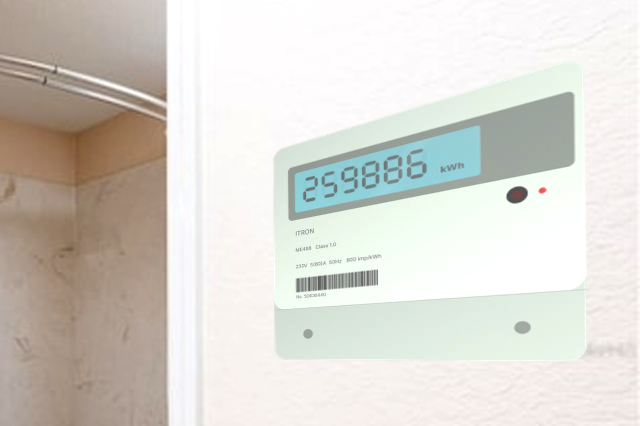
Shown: 259886 kWh
